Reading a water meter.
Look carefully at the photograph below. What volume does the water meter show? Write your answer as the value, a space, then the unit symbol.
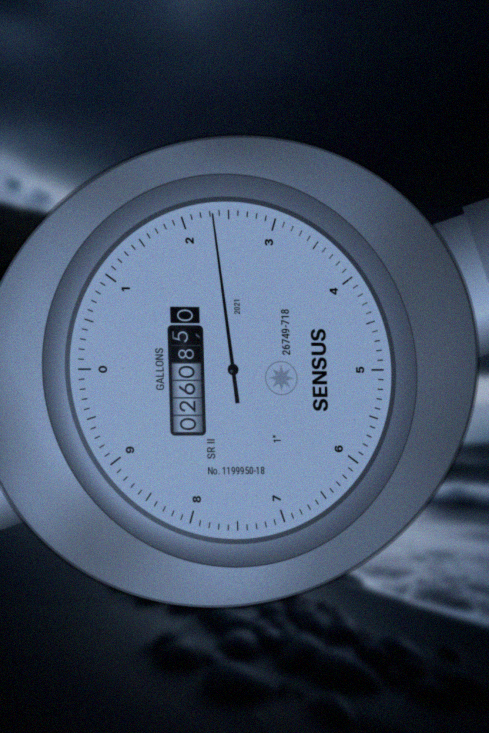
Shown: 260852.3 gal
